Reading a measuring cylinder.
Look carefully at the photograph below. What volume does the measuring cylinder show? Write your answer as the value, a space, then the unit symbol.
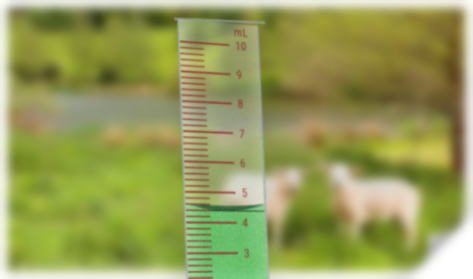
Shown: 4.4 mL
